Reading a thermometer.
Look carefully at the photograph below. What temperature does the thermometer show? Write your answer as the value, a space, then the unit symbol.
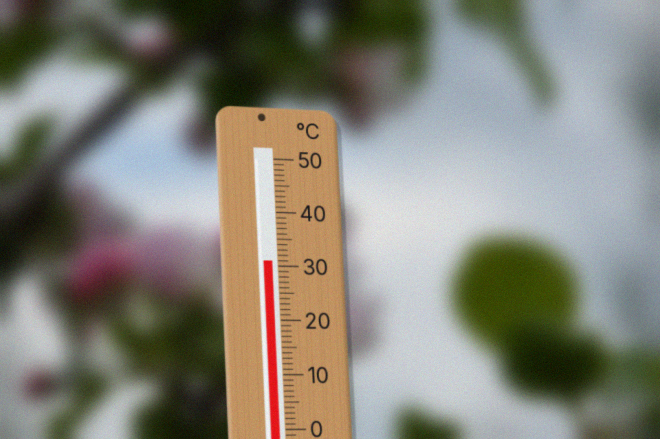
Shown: 31 °C
